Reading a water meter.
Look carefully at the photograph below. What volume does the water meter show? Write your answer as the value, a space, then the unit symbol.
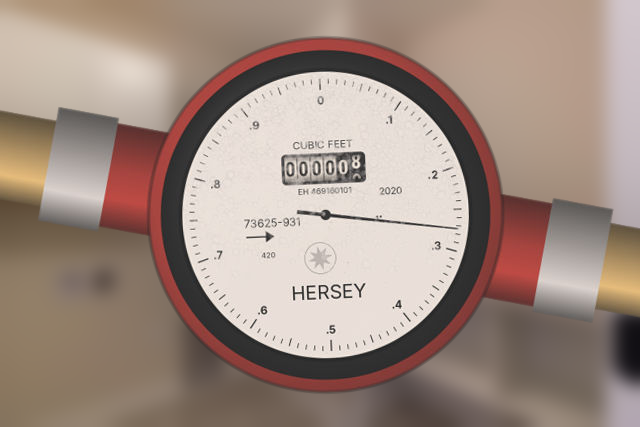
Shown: 8.27 ft³
